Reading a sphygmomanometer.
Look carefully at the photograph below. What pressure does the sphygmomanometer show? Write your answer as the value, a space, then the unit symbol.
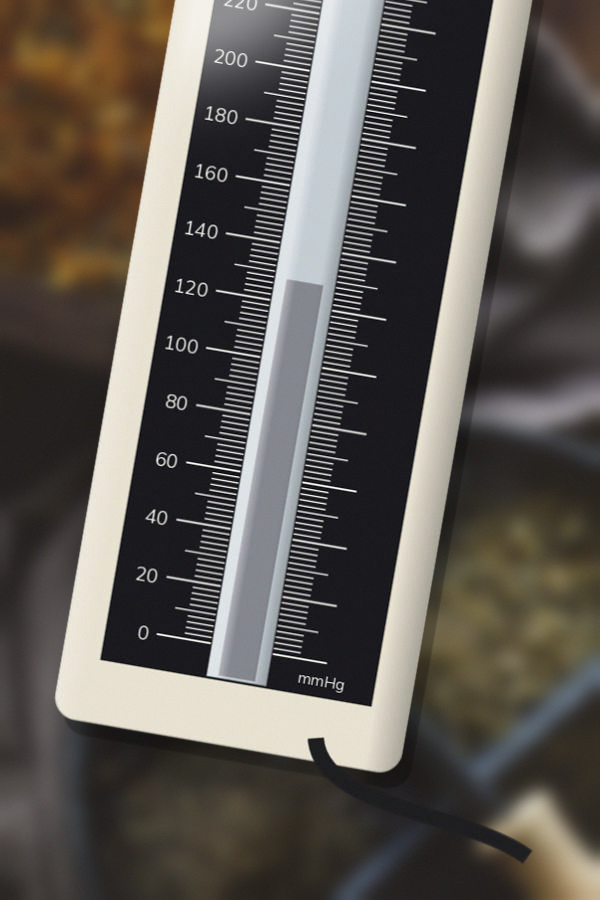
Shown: 128 mmHg
